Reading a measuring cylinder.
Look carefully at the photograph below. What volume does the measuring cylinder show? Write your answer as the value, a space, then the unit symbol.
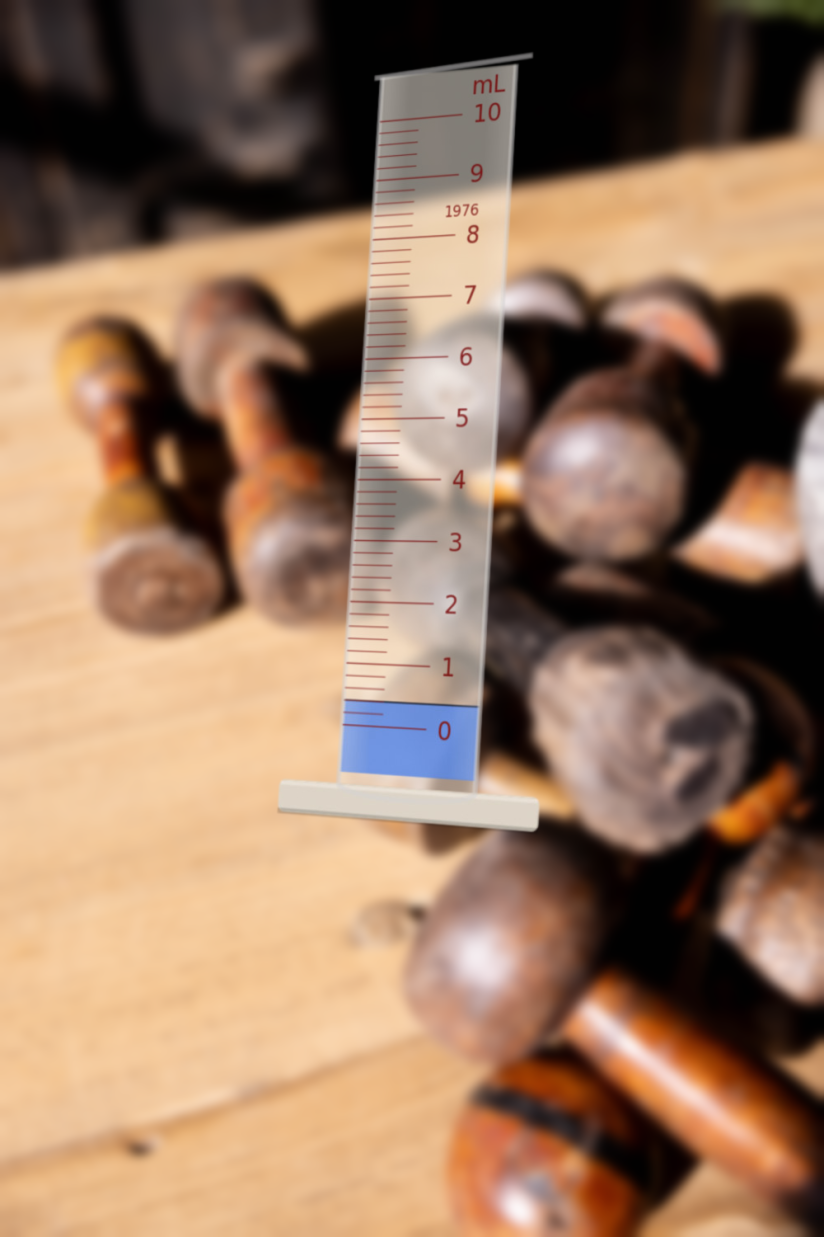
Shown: 0.4 mL
